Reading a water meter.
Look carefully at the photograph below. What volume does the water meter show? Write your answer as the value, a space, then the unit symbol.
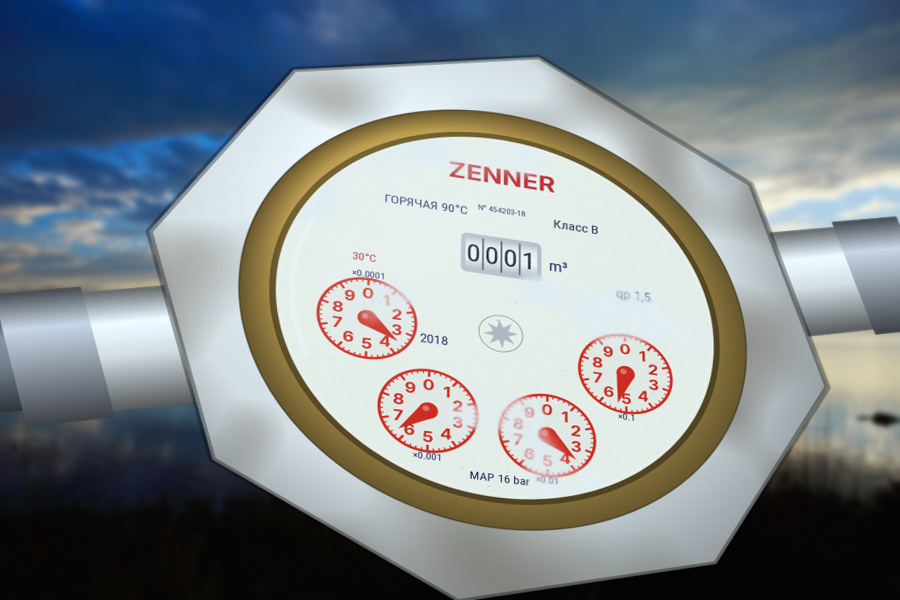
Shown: 1.5363 m³
